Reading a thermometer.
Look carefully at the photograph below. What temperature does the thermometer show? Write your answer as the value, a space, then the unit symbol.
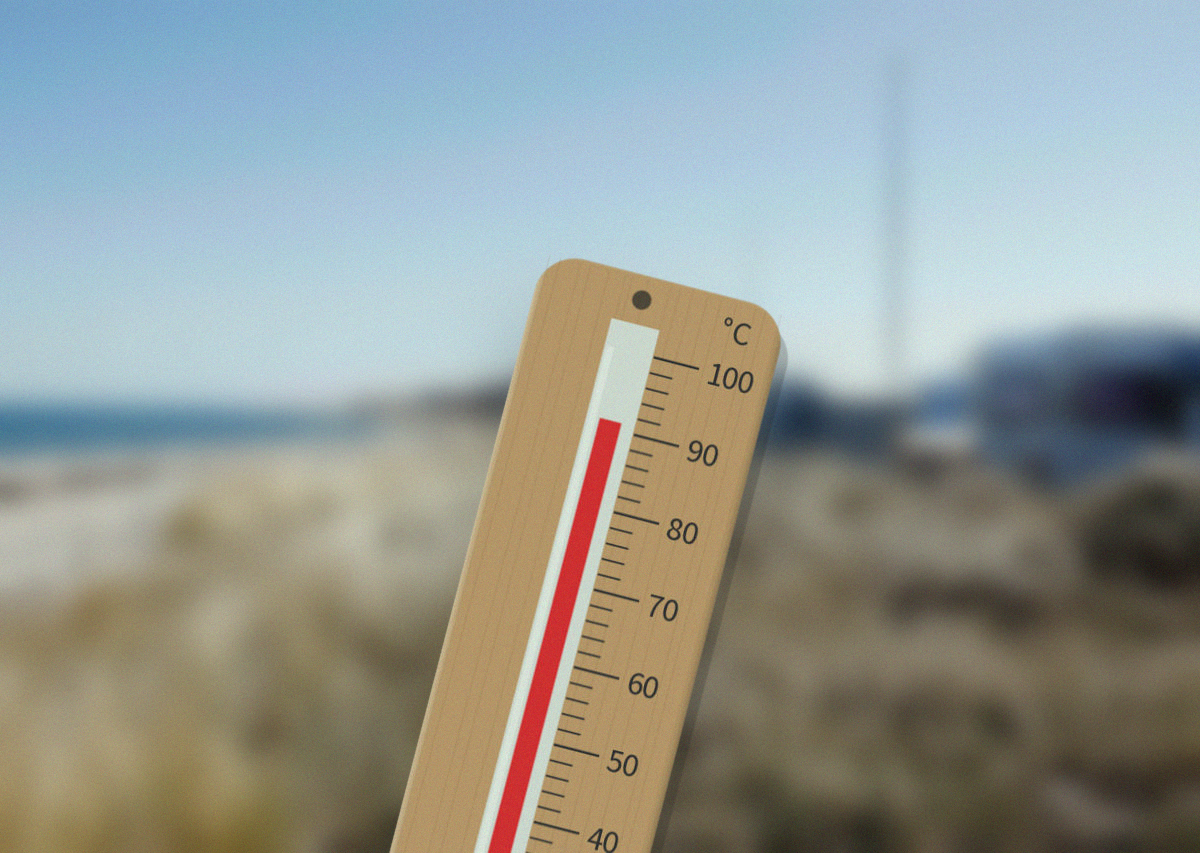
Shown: 91 °C
